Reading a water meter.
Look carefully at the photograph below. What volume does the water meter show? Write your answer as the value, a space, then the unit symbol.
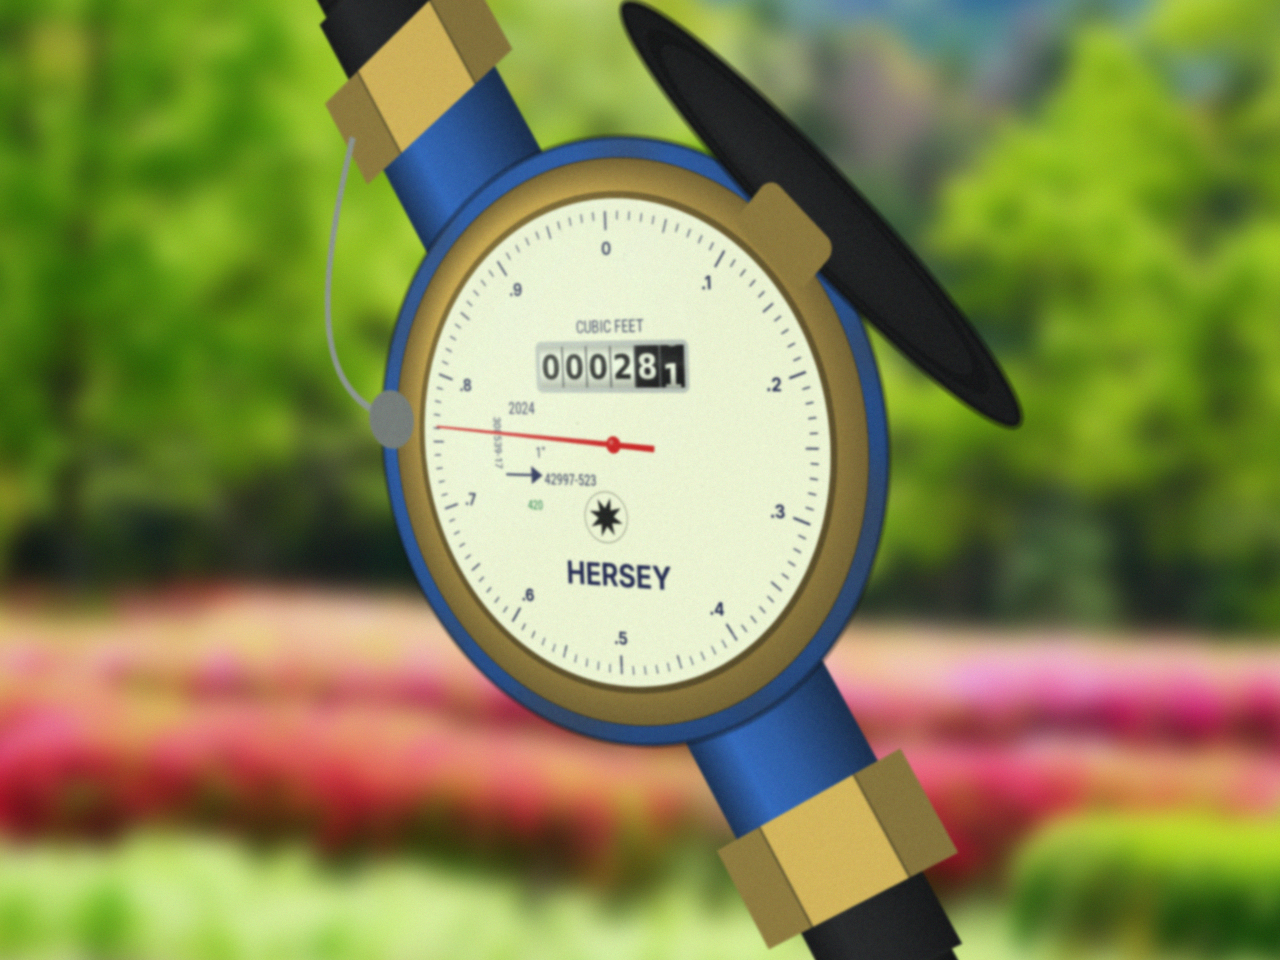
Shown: 280.76 ft³
